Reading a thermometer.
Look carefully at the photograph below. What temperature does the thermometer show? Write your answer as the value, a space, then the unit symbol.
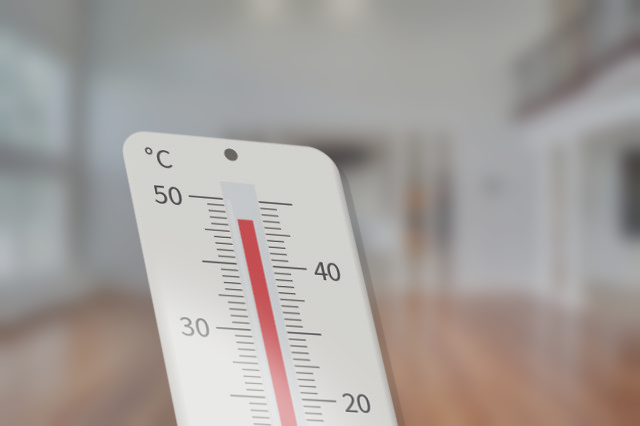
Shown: 47 °C
